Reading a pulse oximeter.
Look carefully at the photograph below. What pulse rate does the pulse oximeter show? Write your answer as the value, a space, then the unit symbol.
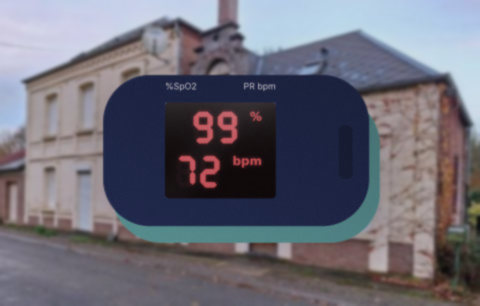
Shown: 72 bpm
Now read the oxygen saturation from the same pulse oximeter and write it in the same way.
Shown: 99 %
